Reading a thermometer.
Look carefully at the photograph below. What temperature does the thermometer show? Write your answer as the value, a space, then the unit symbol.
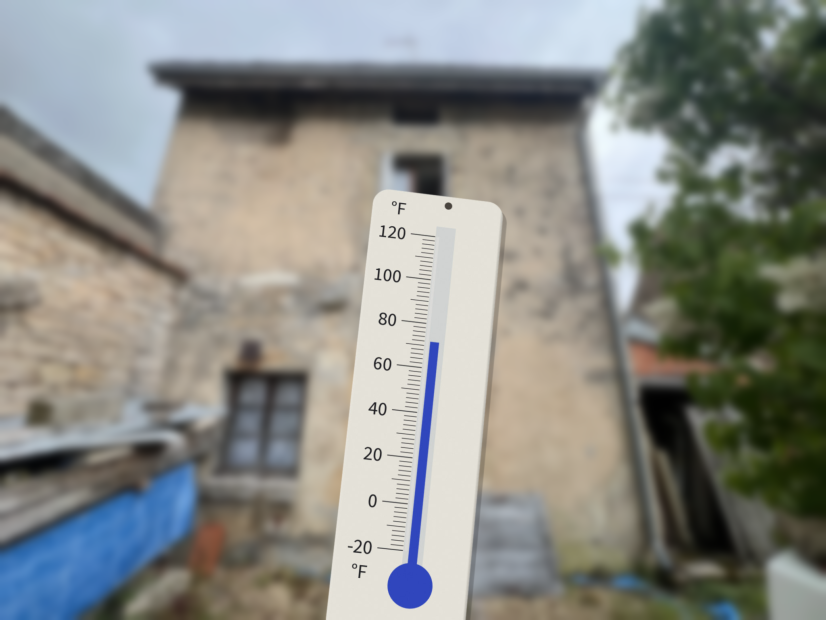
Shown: 72 °F
